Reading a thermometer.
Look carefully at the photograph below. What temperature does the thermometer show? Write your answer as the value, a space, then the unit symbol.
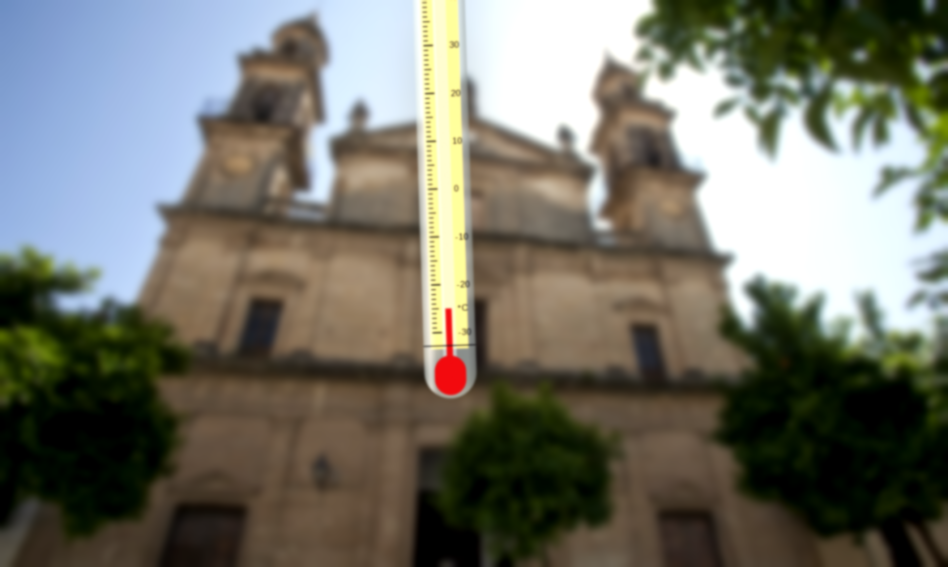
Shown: -25 °C
